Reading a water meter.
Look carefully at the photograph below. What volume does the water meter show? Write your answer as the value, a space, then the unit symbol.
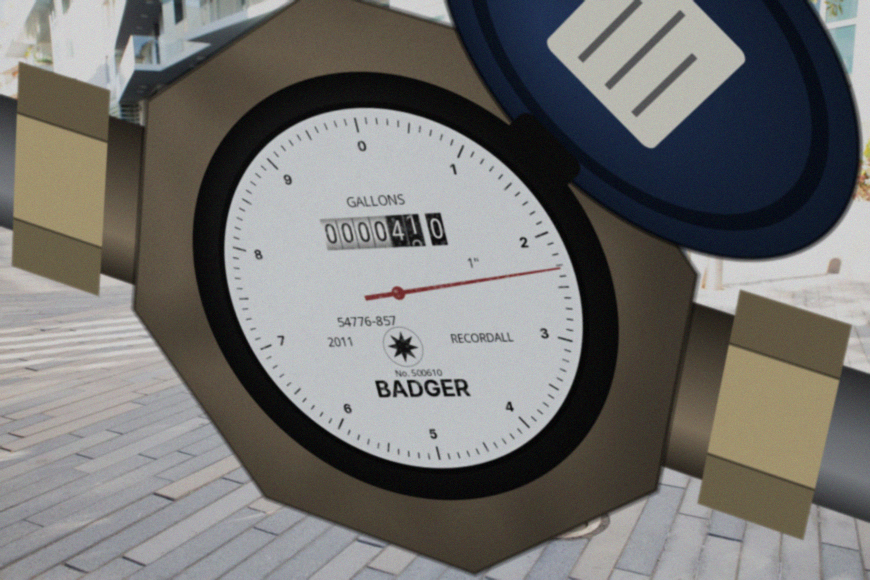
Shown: 412.3 gal
